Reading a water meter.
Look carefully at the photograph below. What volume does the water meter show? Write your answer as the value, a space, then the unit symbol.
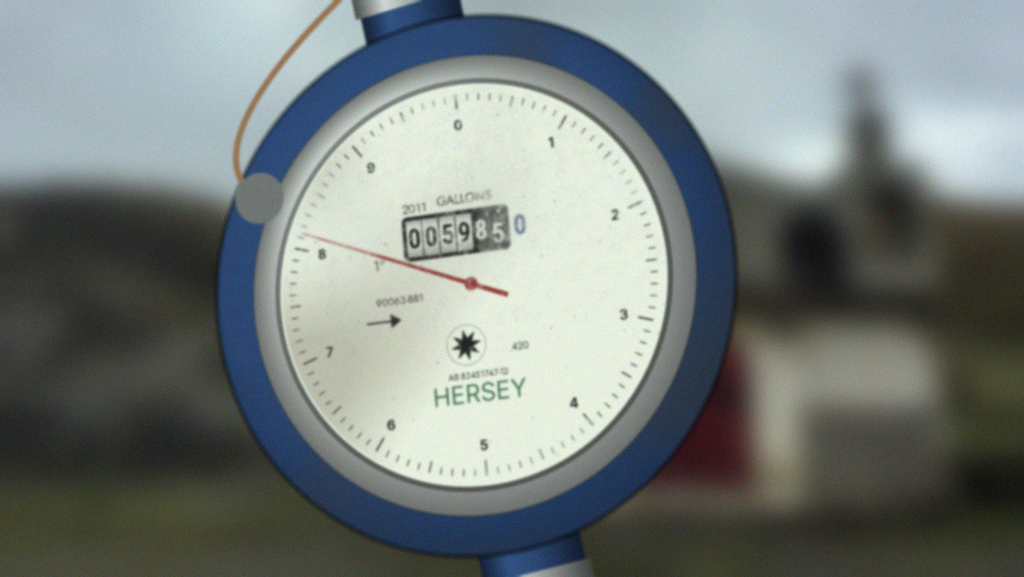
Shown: 59848.1 gal
